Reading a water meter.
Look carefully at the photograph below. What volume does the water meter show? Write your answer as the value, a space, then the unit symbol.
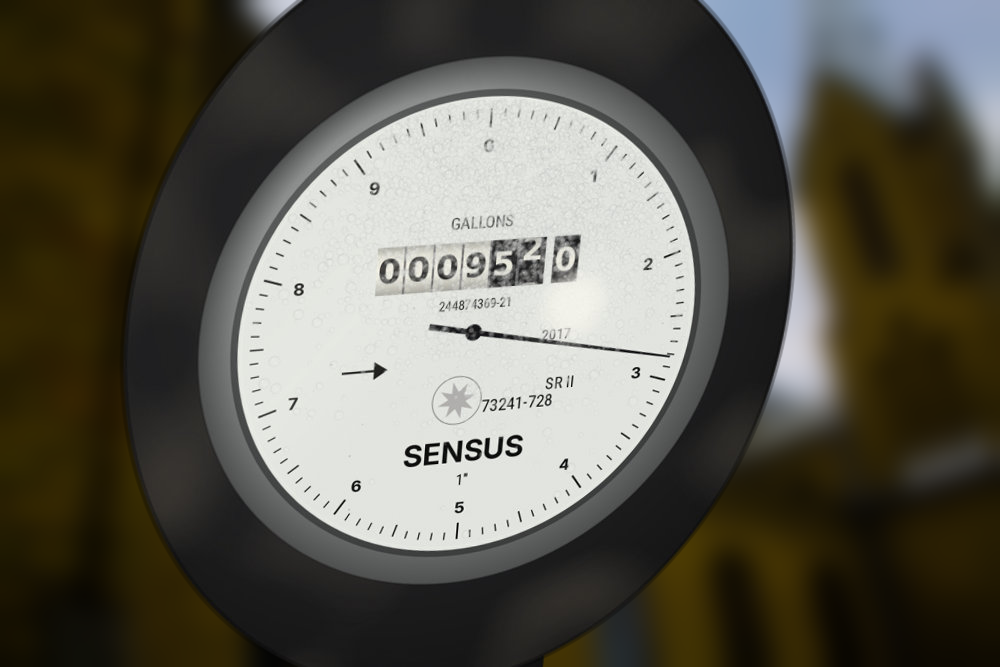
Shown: 9522.8 gal
